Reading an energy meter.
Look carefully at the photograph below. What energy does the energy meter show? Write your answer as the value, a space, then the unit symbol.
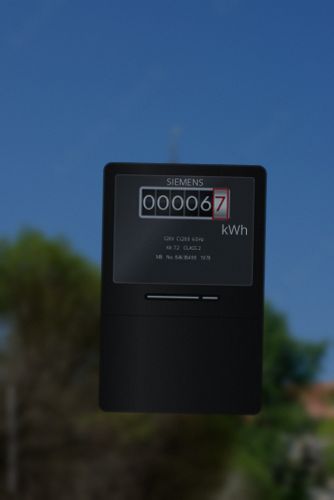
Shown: 6.7 kWh
